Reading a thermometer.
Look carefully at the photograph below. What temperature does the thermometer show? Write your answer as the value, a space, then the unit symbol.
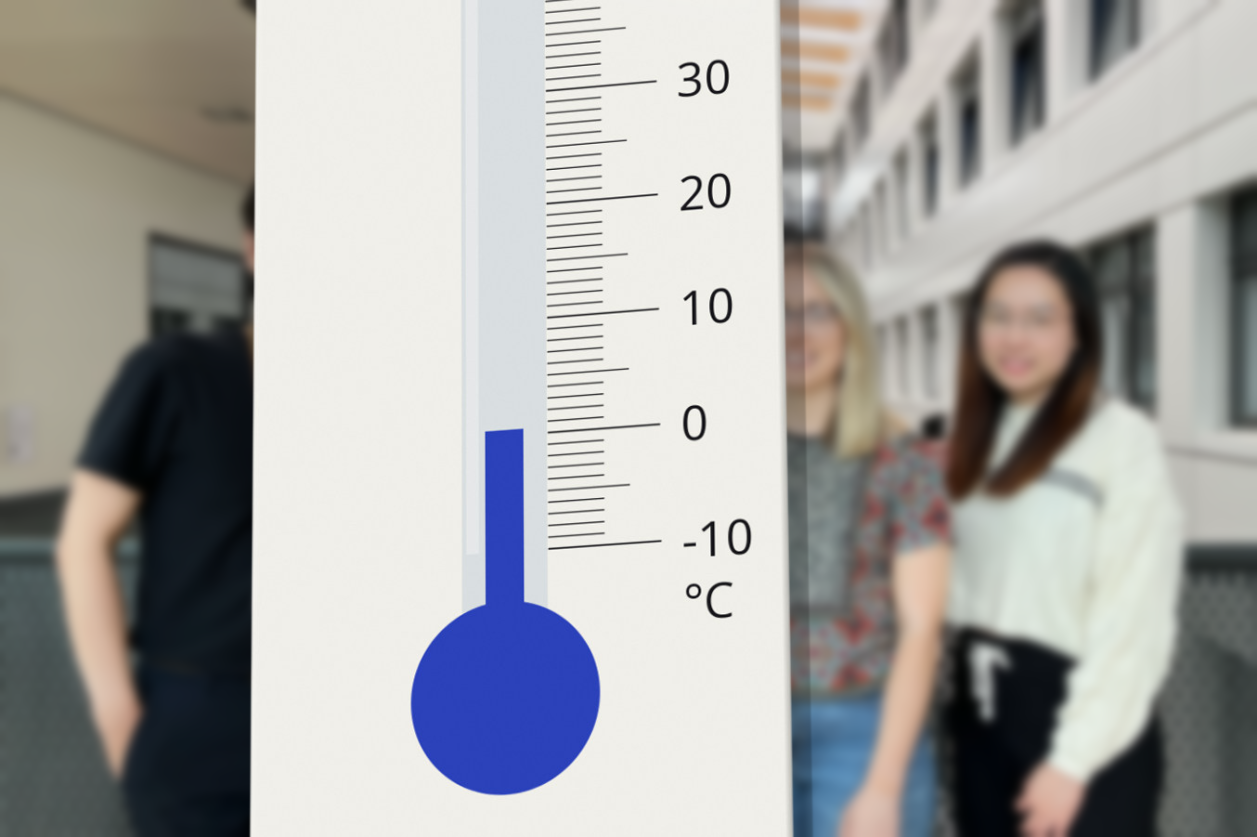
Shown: 0.5 °C
